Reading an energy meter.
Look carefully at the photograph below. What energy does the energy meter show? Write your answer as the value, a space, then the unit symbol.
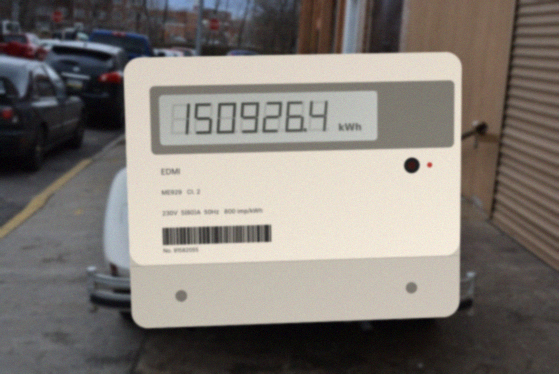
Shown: 150926.4 kWh
